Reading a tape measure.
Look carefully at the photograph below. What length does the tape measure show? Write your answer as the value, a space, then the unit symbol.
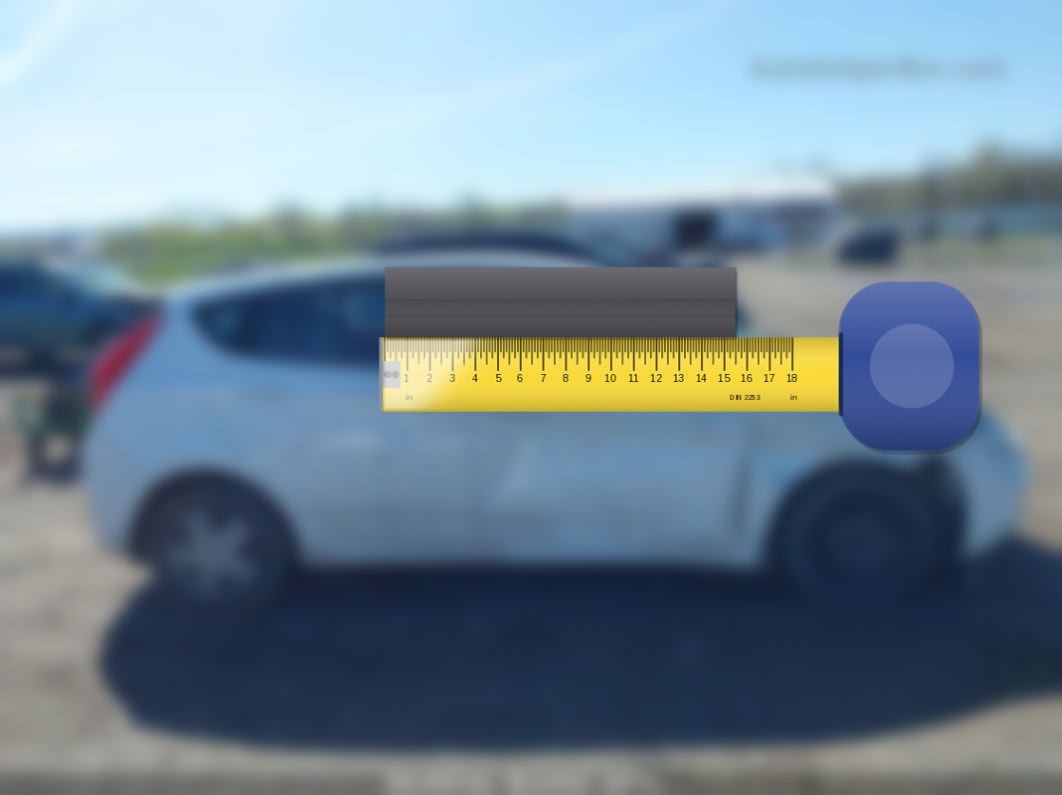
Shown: 15.5 in
